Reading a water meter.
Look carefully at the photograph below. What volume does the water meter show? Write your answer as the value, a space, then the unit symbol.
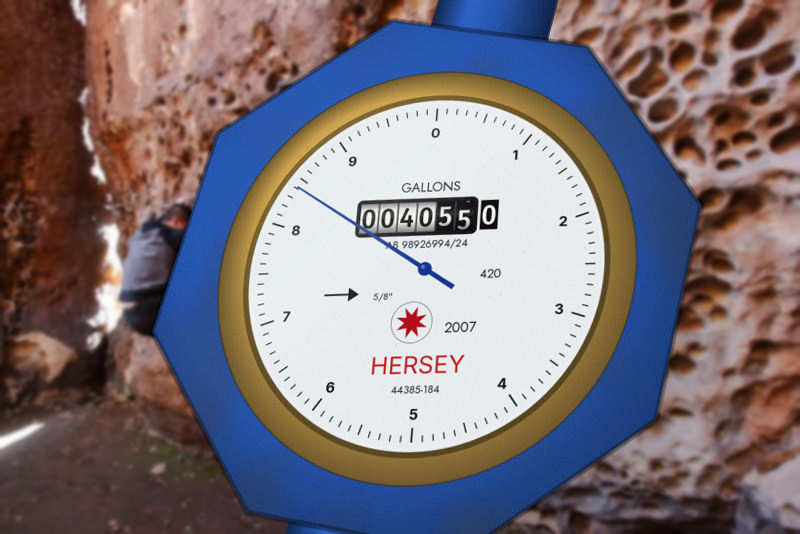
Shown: 40548.4 gal
